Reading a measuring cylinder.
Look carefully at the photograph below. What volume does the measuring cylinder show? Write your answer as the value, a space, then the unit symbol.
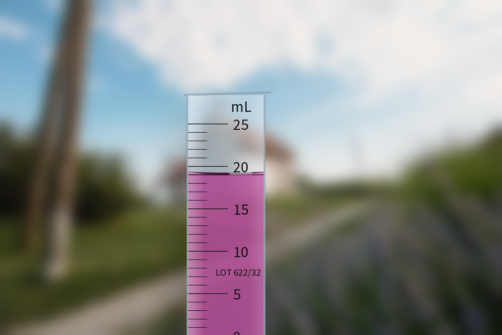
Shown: 19 mL
